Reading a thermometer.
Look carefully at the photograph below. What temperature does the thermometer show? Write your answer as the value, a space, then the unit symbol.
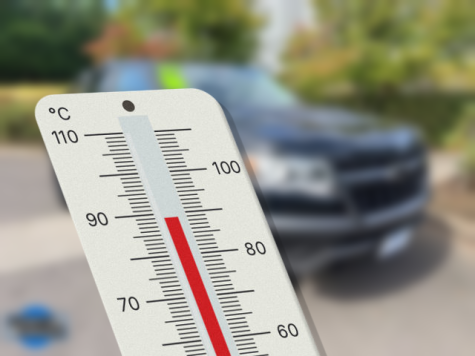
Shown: 89 °C
